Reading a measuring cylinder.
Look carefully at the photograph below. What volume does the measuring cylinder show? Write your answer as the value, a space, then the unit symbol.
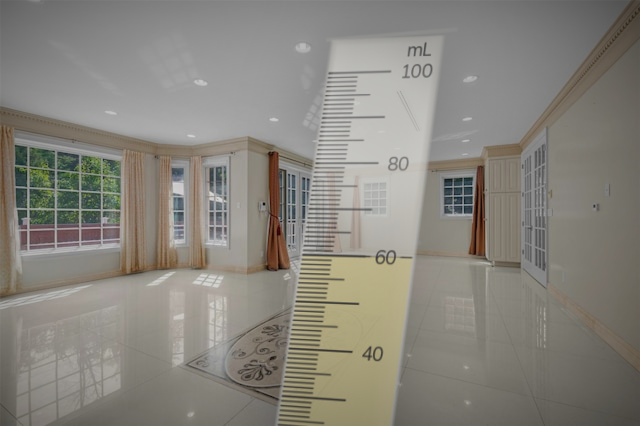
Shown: 60 mL
